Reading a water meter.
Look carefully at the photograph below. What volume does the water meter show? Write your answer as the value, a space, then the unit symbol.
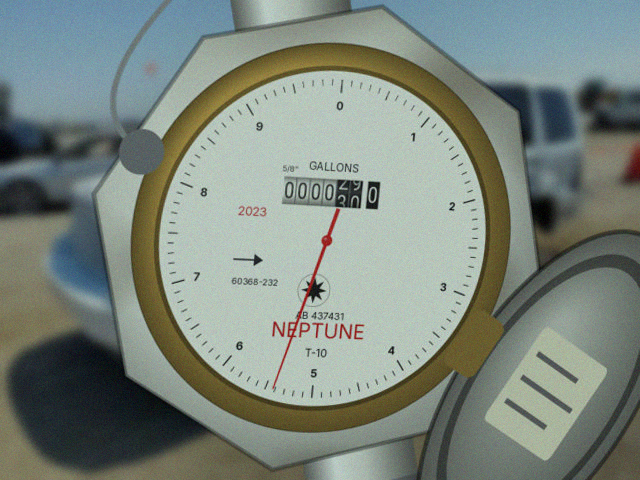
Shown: 295.4 gal
